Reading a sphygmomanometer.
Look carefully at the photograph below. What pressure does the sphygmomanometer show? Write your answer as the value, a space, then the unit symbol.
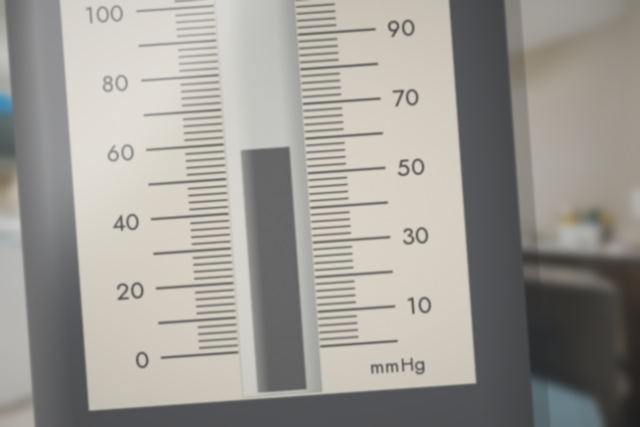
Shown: 58 mmHg
